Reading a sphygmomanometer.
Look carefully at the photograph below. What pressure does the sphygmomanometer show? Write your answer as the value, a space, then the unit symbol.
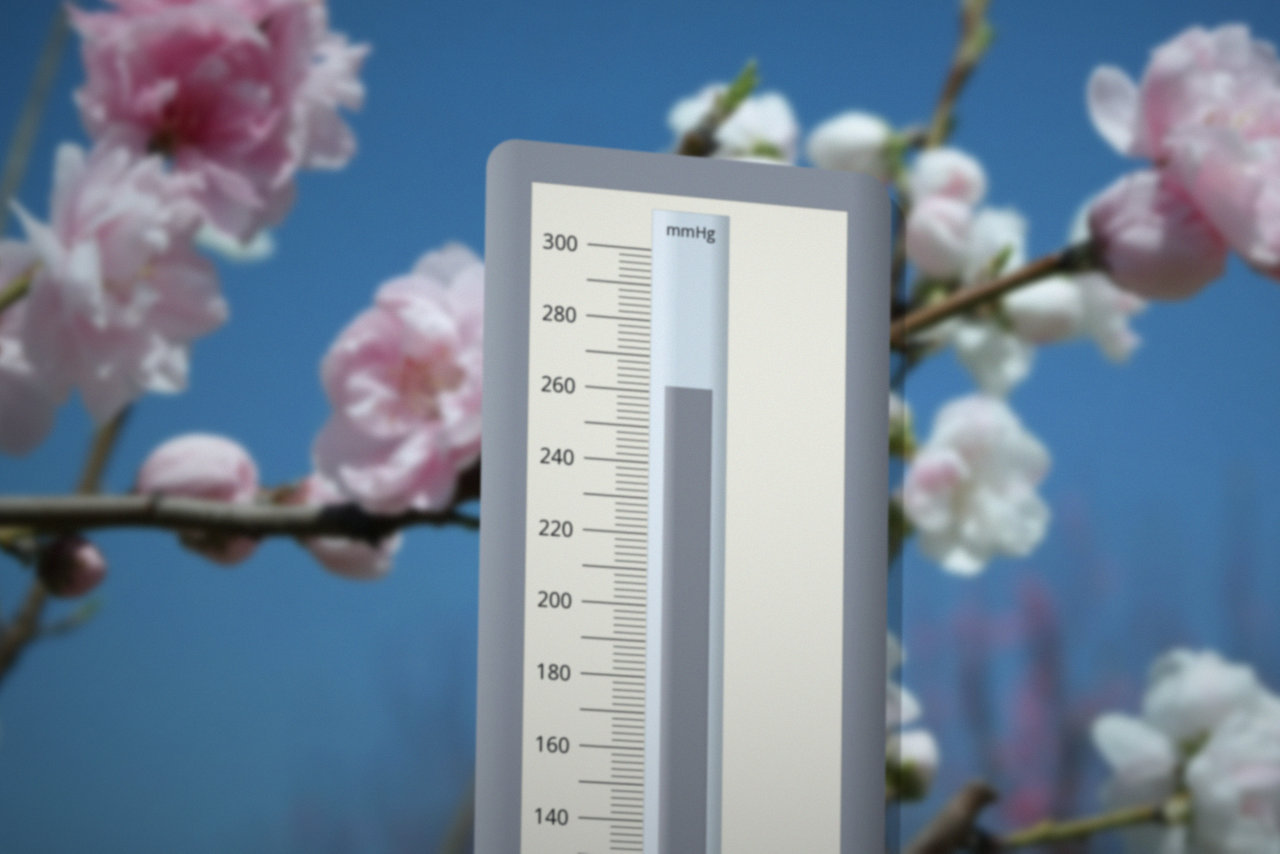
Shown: 262 mmHg
